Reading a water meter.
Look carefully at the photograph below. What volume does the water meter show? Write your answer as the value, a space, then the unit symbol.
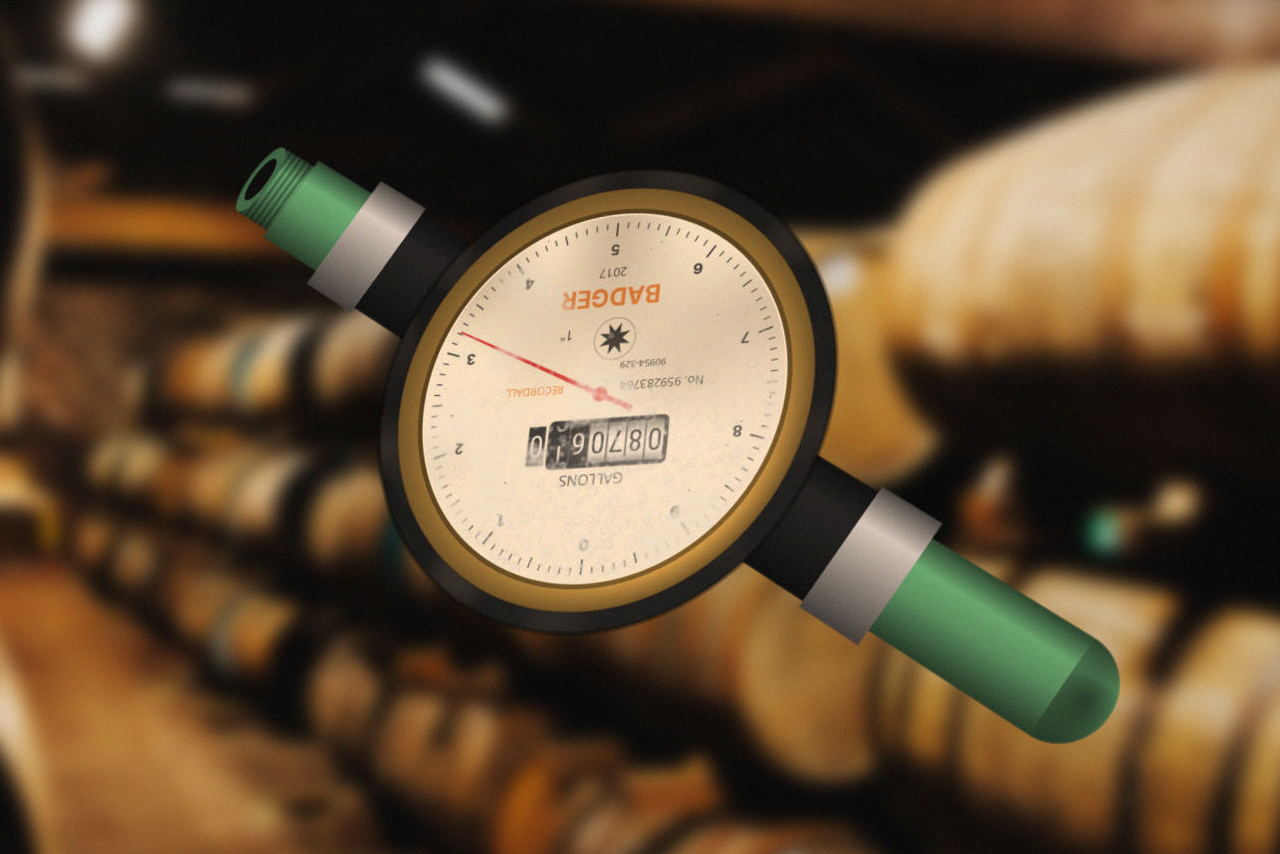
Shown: 870613.2 gal
